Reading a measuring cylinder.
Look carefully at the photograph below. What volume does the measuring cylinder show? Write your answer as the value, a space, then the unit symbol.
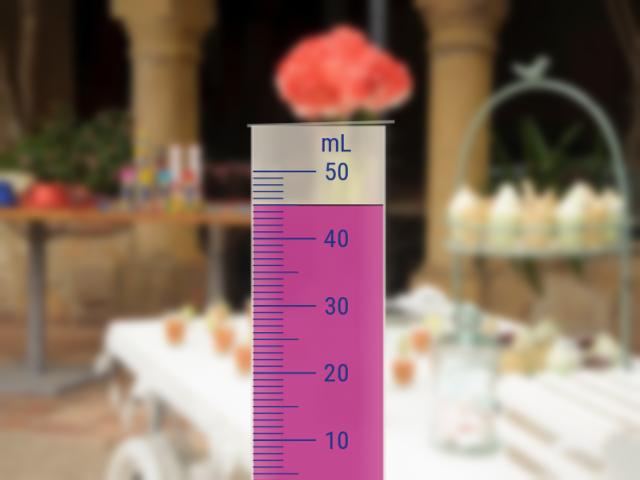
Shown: 45 mL
